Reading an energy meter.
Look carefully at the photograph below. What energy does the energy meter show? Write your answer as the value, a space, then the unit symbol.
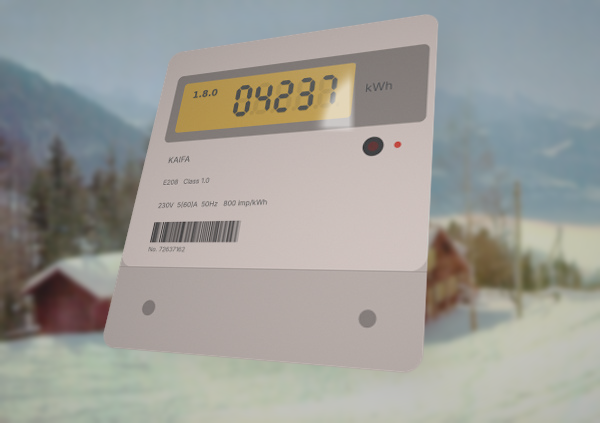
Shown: 4237 kWh
